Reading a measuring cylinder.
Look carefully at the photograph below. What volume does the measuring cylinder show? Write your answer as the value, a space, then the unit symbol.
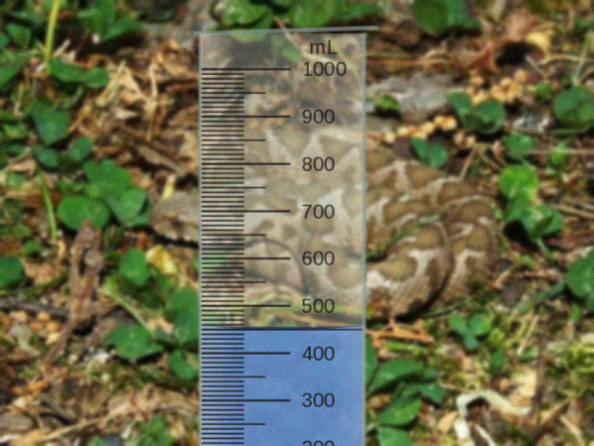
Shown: 450 mL
